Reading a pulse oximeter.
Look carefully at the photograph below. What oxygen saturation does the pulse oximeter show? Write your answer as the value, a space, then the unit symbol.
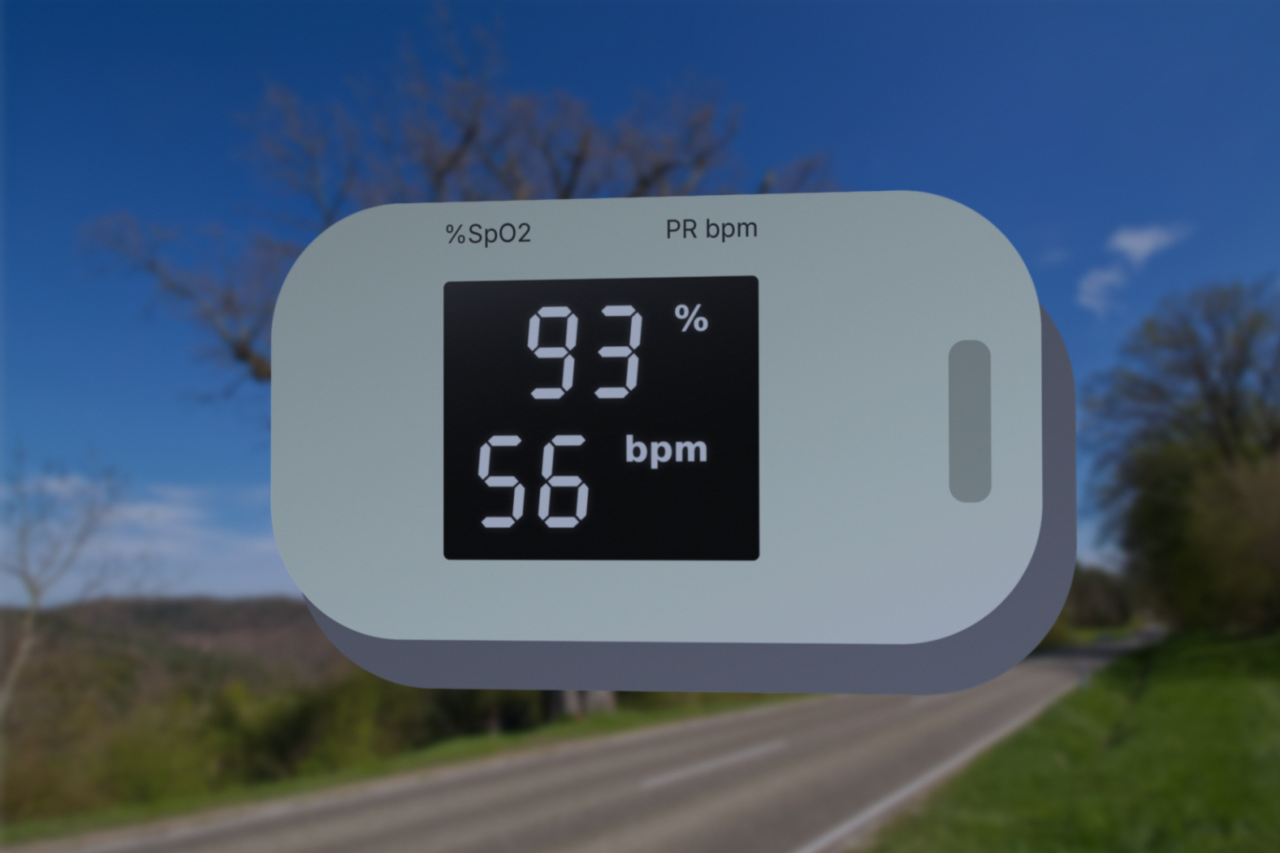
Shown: 93 %
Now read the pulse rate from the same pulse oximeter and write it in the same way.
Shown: 56 bpm
